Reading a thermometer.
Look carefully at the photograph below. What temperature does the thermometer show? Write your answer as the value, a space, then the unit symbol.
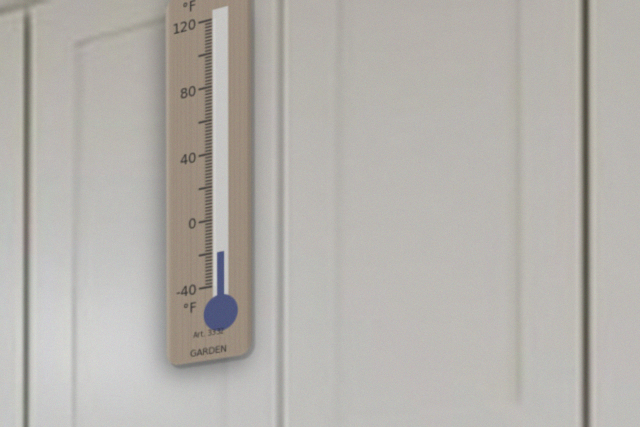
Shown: -20 °F
